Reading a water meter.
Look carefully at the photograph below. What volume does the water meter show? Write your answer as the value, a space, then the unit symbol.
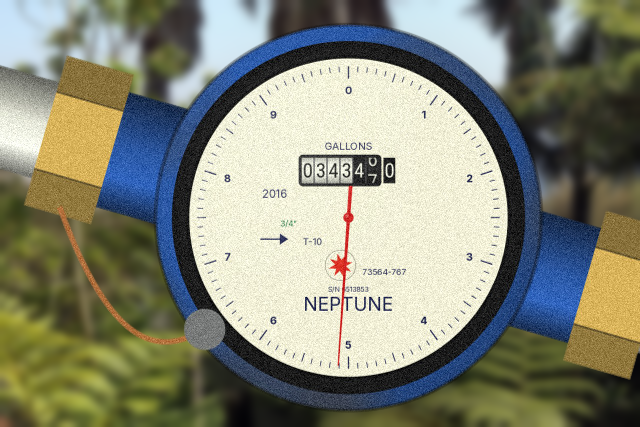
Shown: 343465.1 gal
